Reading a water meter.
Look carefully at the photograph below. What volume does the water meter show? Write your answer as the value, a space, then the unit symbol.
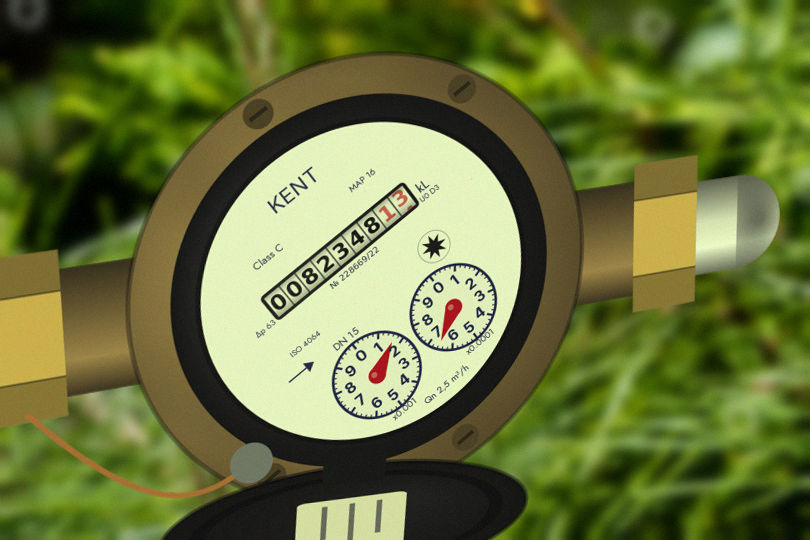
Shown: 82348.1316 kL
